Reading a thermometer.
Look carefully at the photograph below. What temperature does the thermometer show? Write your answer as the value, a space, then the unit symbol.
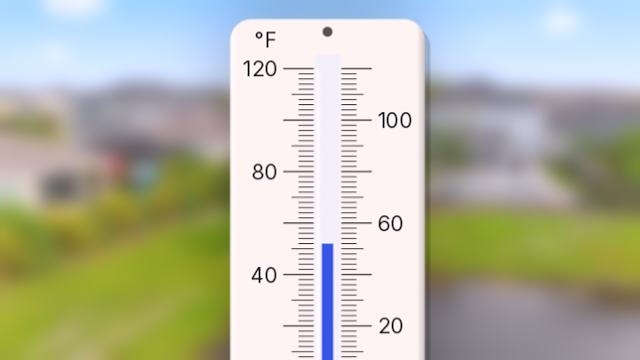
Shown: 52 °F
